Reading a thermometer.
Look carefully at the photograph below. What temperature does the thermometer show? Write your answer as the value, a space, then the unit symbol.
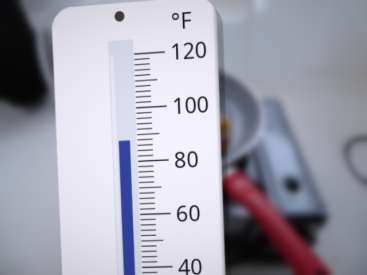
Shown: 88 °F
